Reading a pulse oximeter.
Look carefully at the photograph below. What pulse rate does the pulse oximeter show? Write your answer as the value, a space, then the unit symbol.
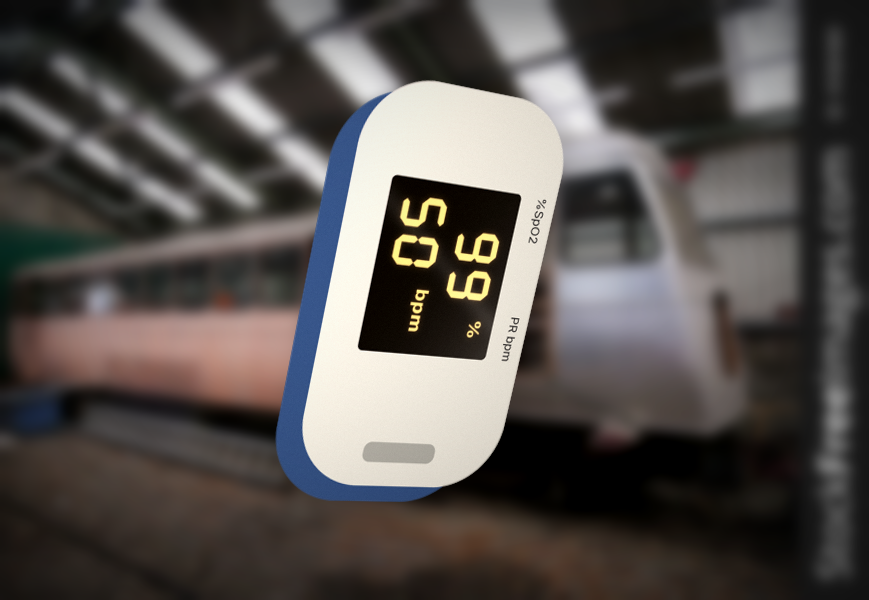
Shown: 50 bpm
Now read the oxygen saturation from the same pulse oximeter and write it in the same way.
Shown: 99 %
